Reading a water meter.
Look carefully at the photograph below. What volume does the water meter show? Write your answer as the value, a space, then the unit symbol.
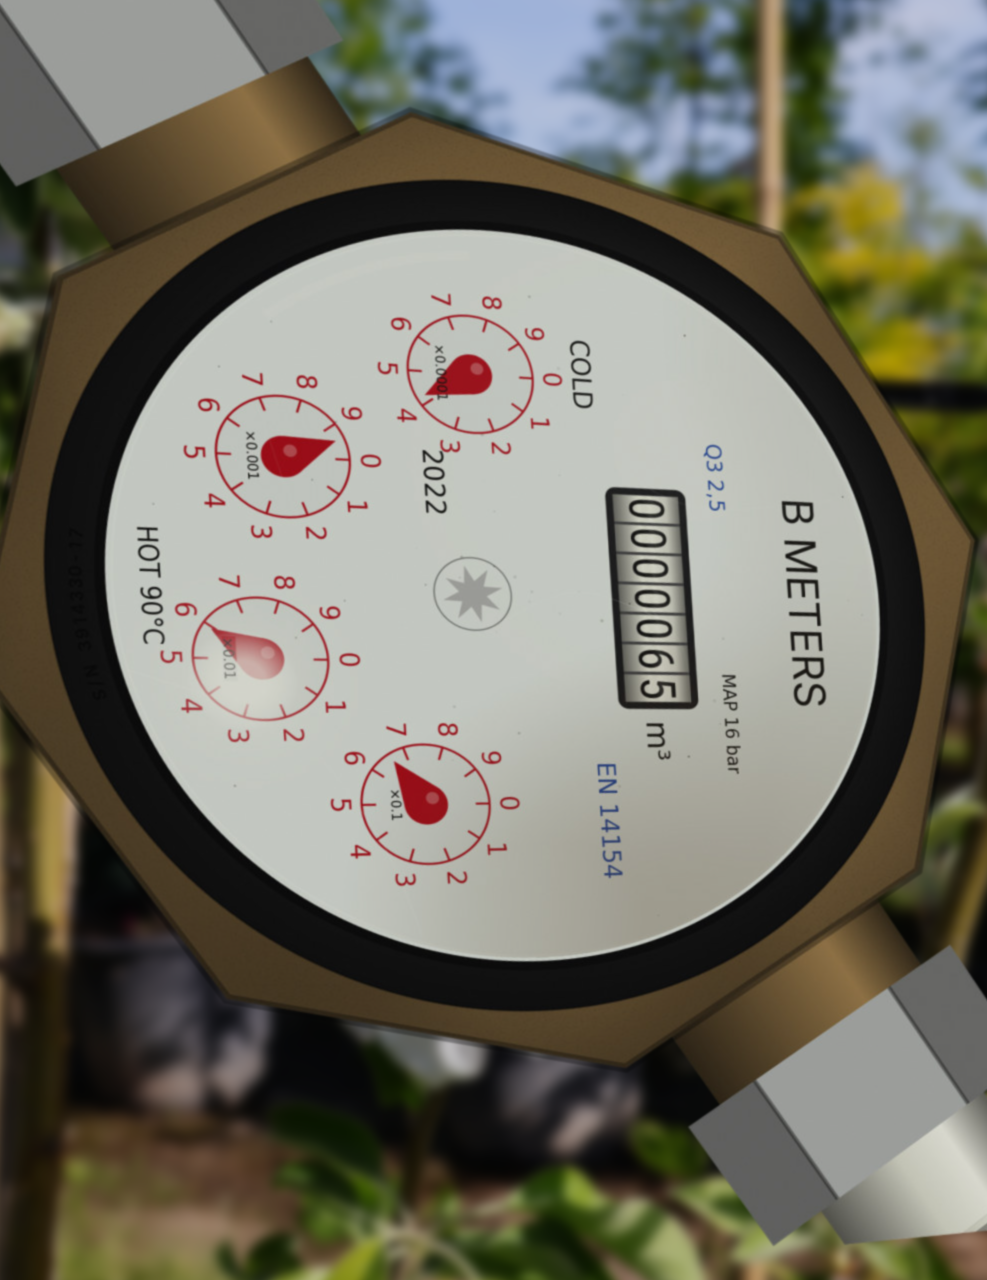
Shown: 65.6594 m³
